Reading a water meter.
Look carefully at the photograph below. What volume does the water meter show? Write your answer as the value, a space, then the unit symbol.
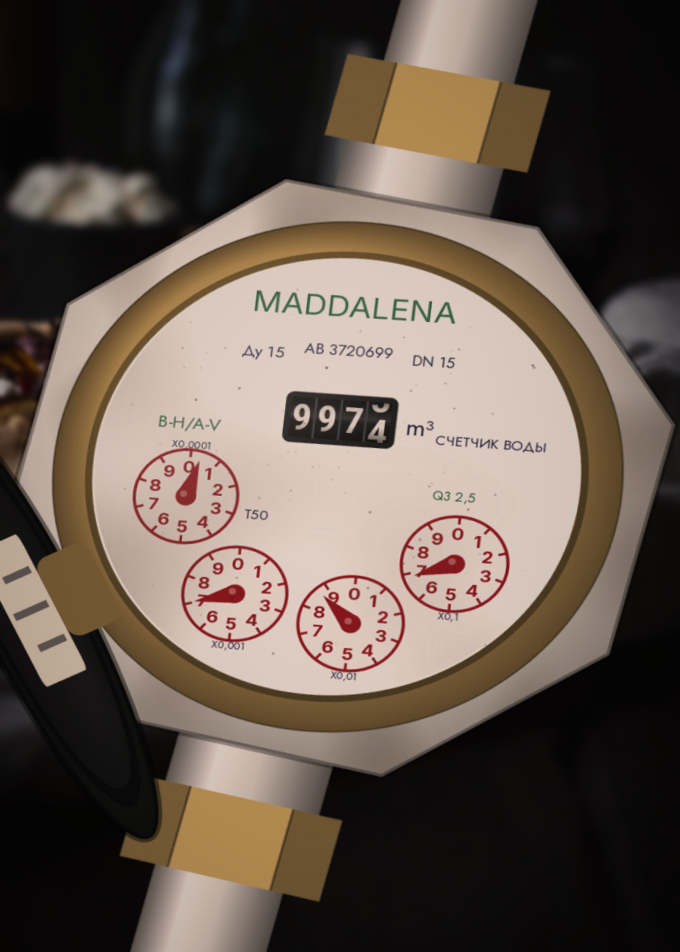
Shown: 9973.6870 m³
